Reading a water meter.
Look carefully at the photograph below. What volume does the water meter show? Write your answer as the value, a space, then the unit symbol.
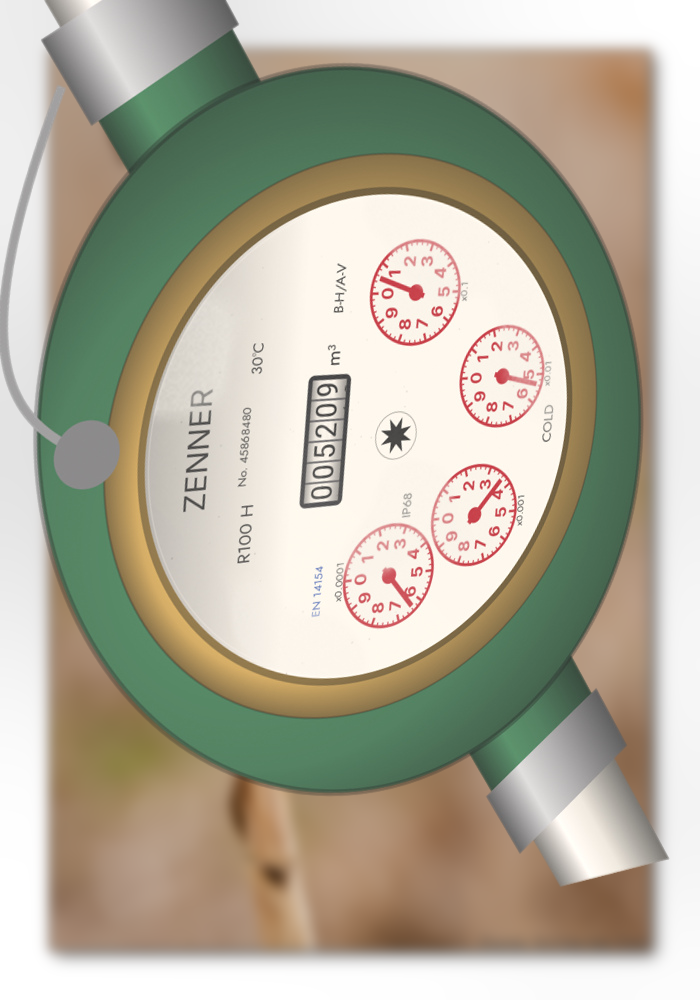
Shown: 5209.0536 m³
